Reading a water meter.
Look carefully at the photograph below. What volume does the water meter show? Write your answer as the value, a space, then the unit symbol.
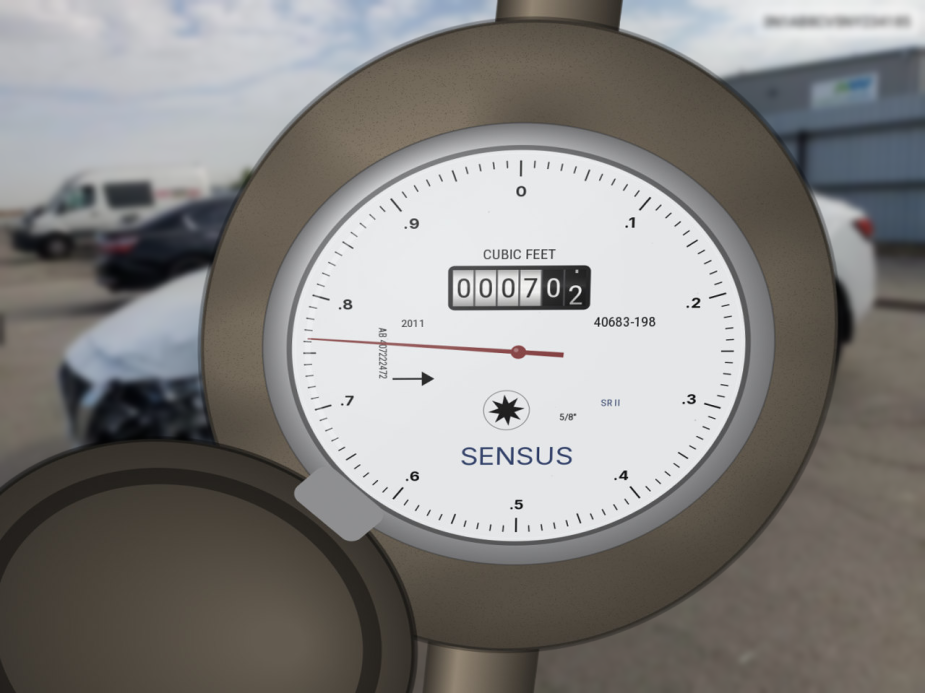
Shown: 701.76 ft³
